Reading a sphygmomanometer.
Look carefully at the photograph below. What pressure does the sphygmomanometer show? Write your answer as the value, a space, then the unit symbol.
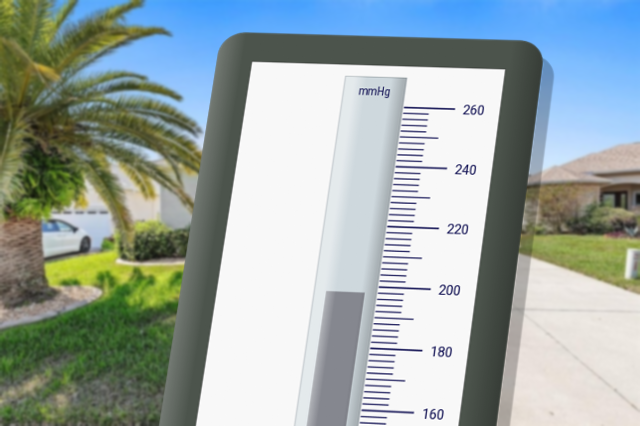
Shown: 198 mmHg
